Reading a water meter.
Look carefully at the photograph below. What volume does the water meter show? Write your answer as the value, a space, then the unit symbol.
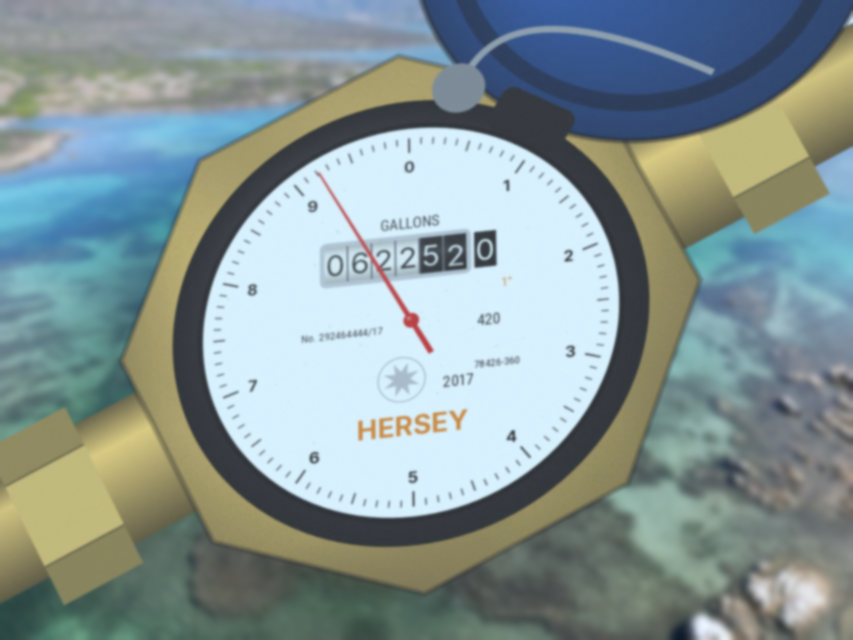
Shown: 622519.2 gal
